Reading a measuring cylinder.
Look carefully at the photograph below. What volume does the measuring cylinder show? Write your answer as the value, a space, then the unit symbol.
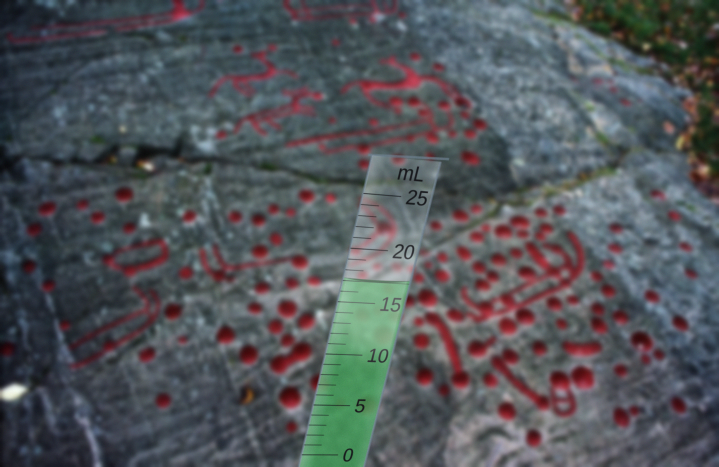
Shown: 17 mL
